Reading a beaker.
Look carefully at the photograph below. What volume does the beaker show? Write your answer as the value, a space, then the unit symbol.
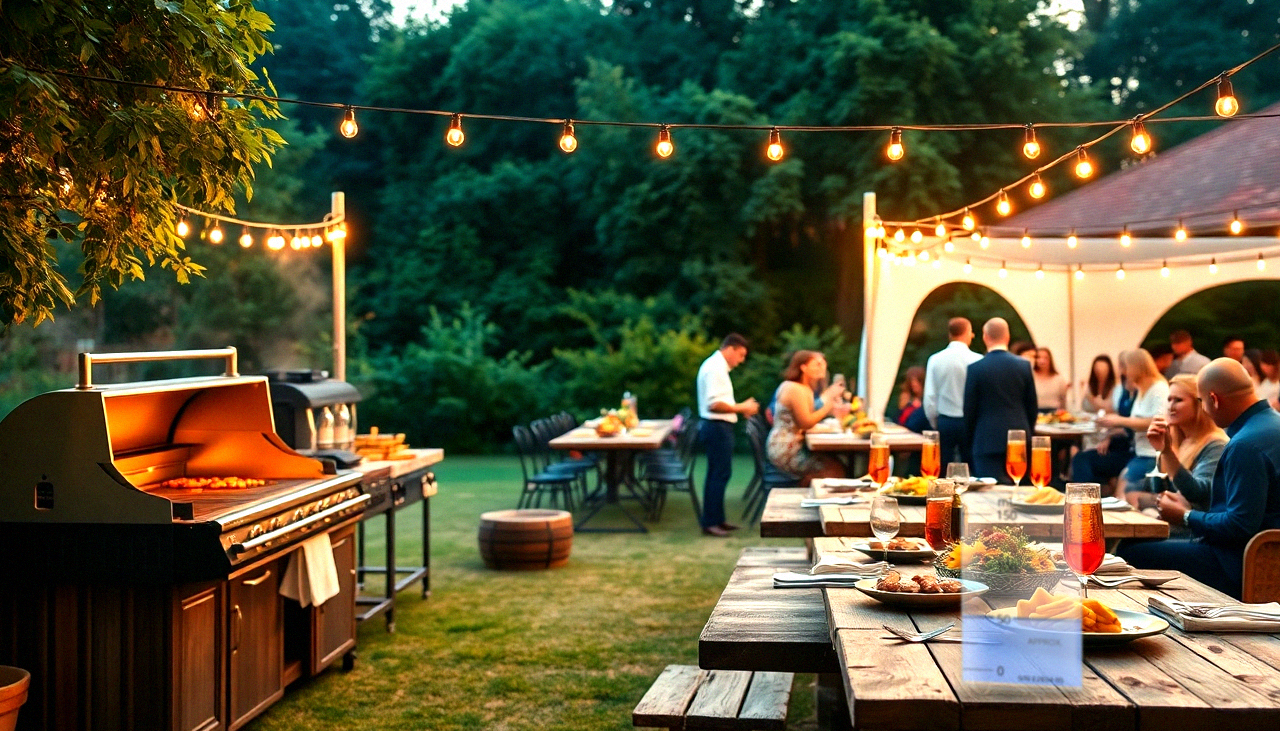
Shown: 50 mL
